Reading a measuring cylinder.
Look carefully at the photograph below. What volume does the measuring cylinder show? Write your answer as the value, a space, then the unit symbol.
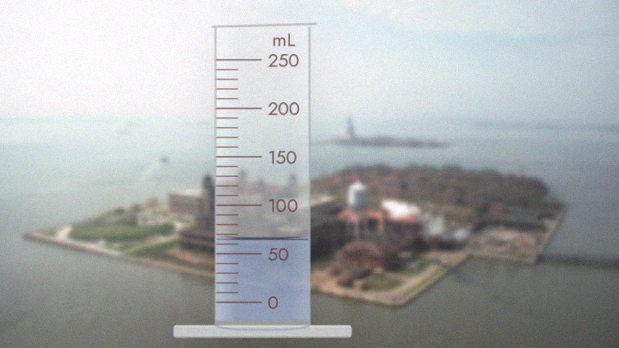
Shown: 65 mL
